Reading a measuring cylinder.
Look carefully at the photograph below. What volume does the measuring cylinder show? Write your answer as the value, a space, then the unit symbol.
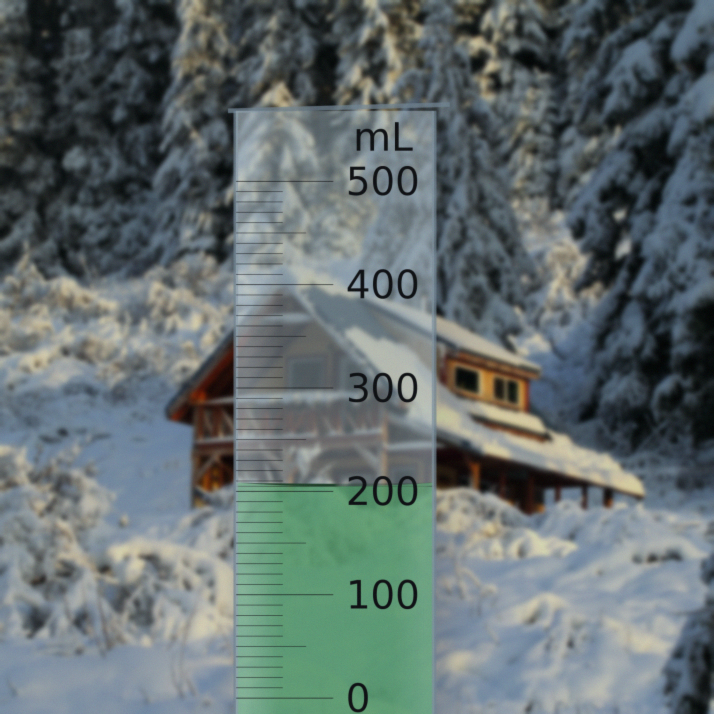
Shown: 205 mL
